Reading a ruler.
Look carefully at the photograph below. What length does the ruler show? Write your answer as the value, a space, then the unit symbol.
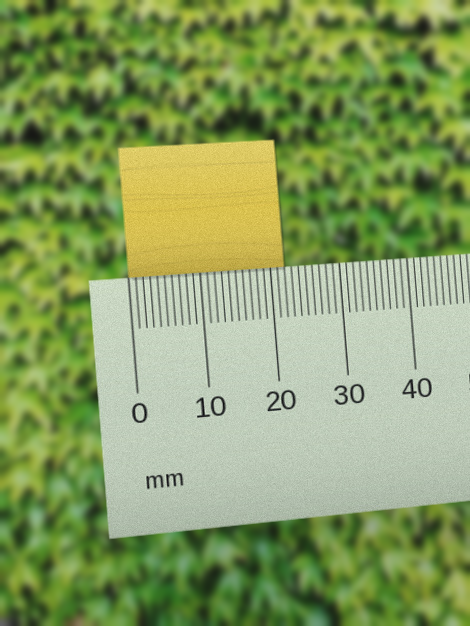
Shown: 22 mm
